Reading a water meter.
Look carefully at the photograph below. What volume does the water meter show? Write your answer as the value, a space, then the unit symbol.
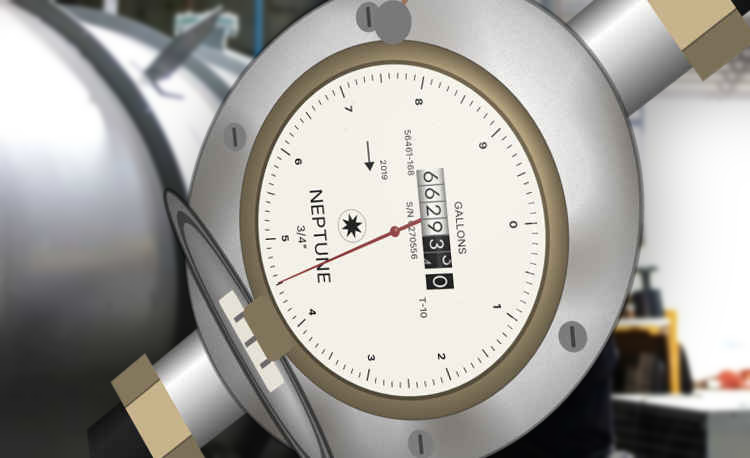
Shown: 6629334.5 gal
